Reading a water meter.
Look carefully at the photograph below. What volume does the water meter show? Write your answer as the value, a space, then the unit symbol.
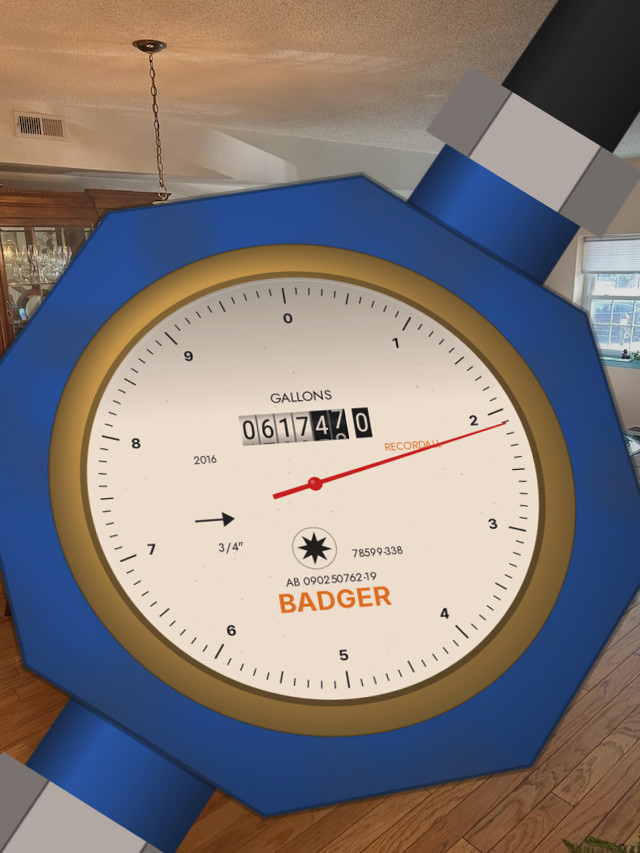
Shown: 617472.1 gal
